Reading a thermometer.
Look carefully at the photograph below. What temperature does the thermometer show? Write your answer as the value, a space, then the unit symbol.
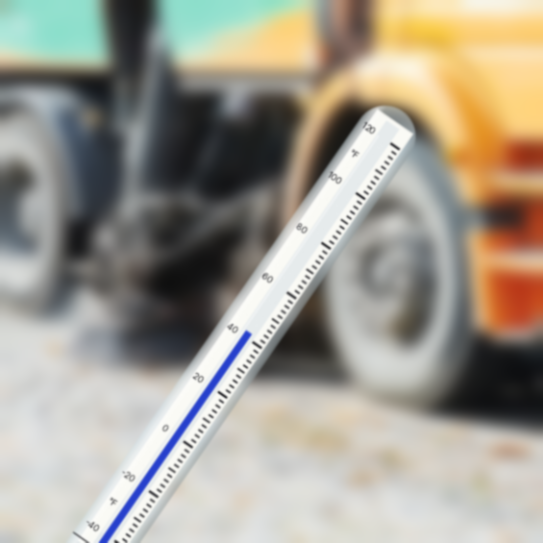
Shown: 42 °F
